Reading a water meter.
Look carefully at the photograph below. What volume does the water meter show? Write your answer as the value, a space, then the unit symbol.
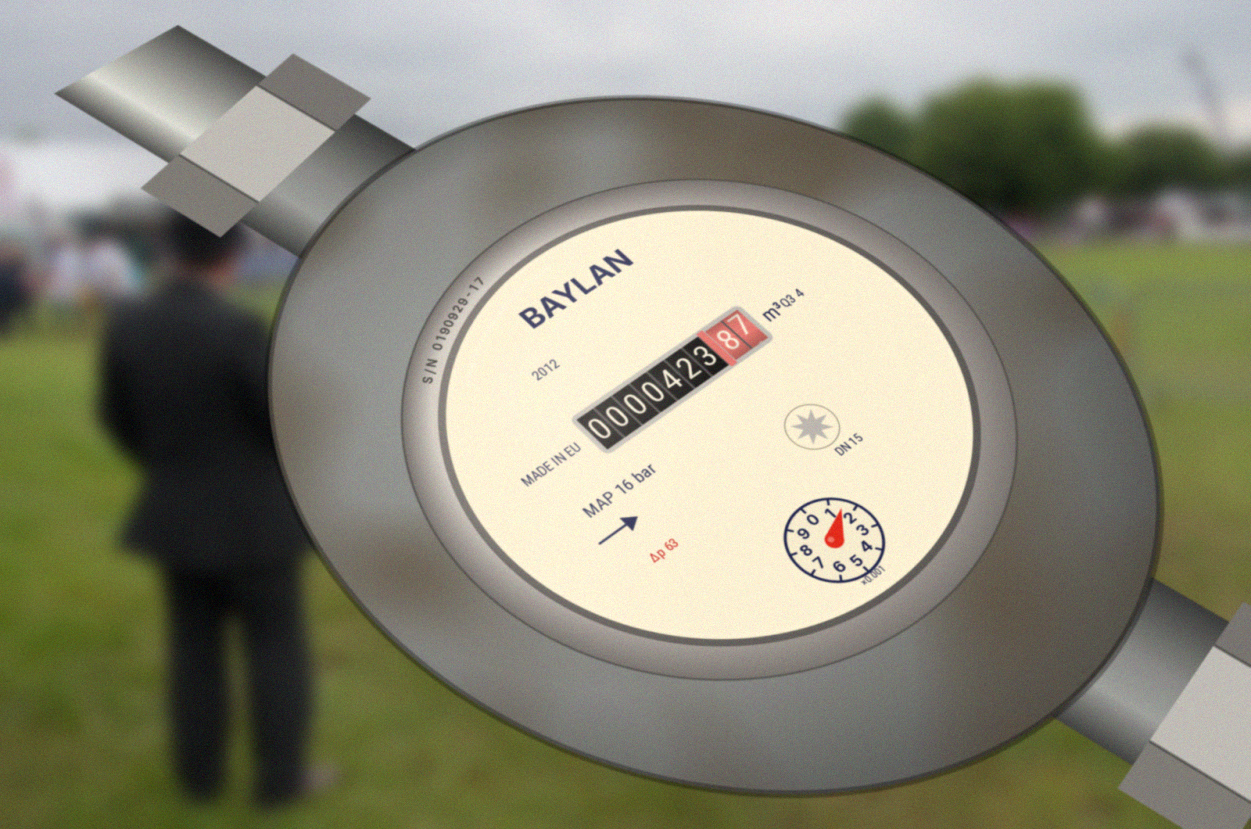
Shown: 423.871 m³
